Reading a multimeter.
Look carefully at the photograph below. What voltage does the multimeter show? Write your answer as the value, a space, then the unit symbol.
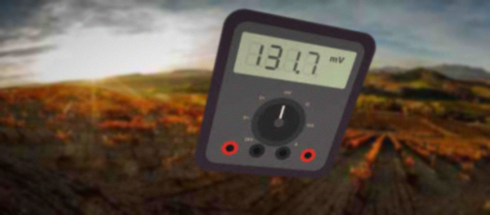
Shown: 131.7 mV
